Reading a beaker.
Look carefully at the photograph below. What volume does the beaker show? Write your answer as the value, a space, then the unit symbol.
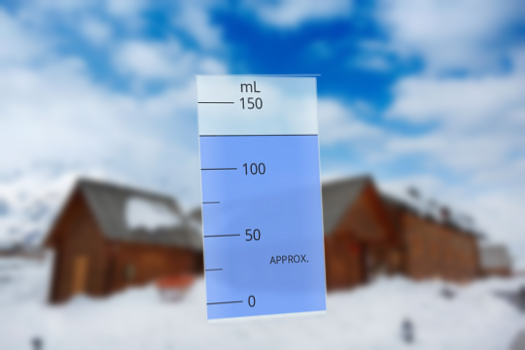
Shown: 125 mL
